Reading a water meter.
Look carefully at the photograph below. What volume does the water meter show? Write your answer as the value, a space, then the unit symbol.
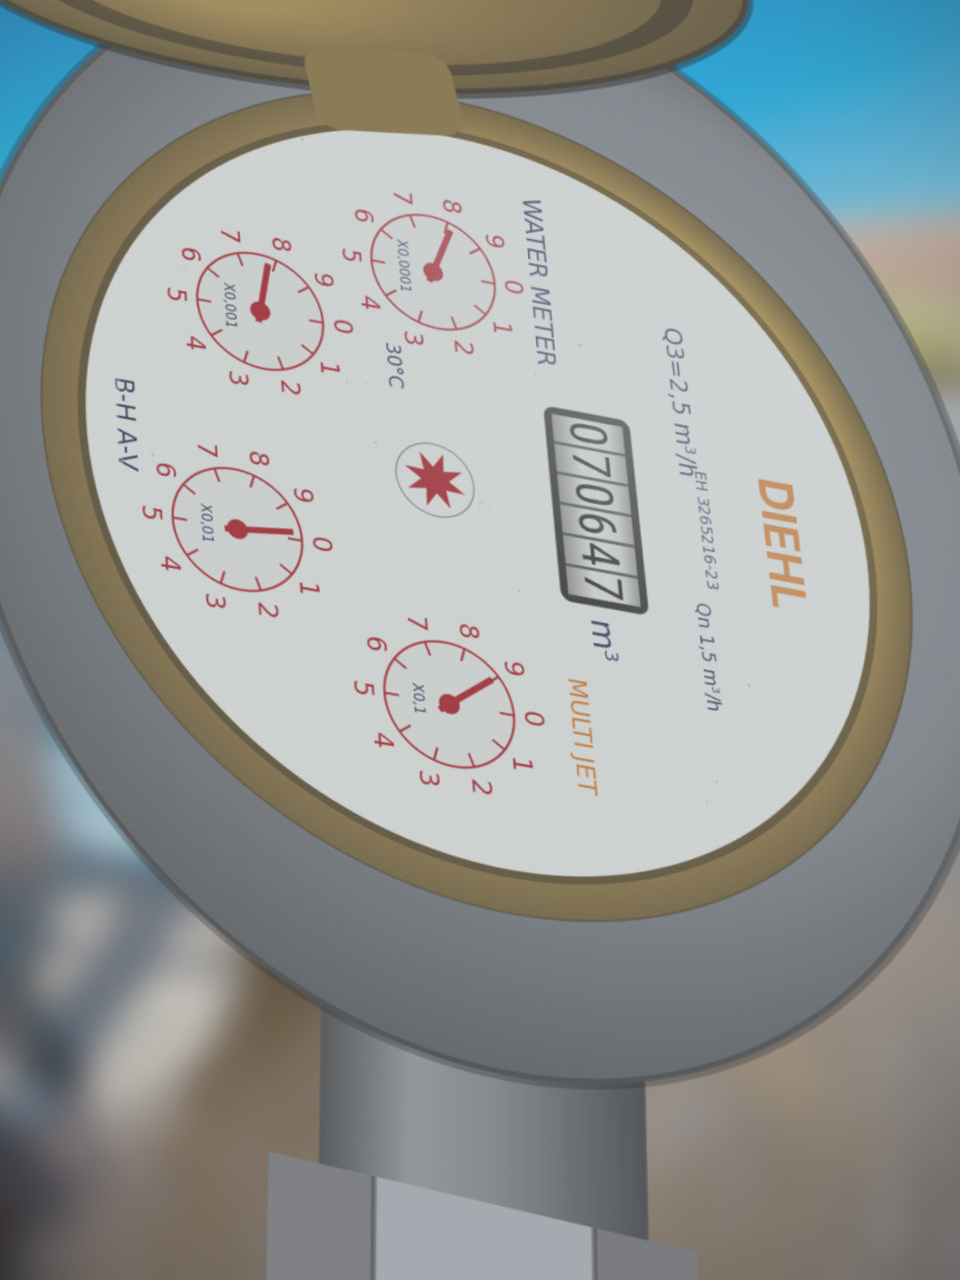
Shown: 70647.8978 m³
